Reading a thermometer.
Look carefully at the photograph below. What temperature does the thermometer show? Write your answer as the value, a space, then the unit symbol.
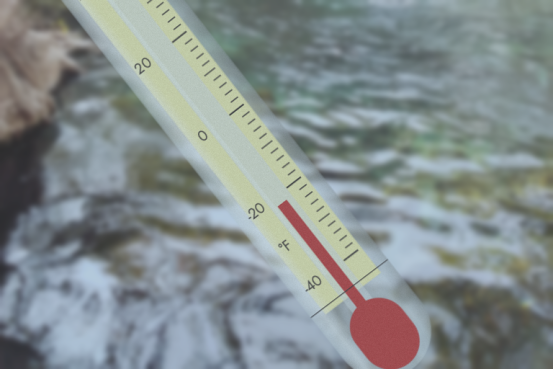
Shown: -22 °F
